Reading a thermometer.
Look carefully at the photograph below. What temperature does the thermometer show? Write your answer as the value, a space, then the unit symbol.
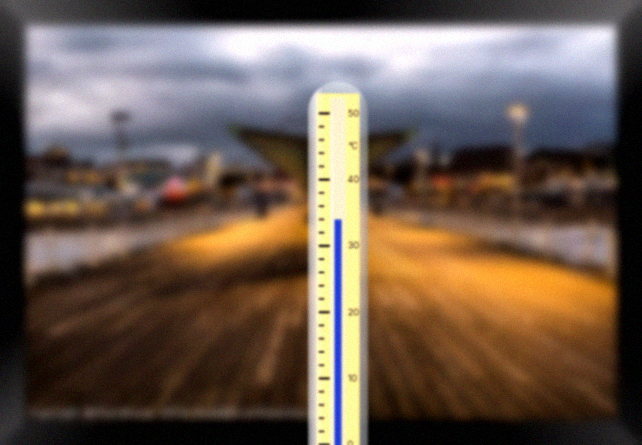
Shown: 34 °C
